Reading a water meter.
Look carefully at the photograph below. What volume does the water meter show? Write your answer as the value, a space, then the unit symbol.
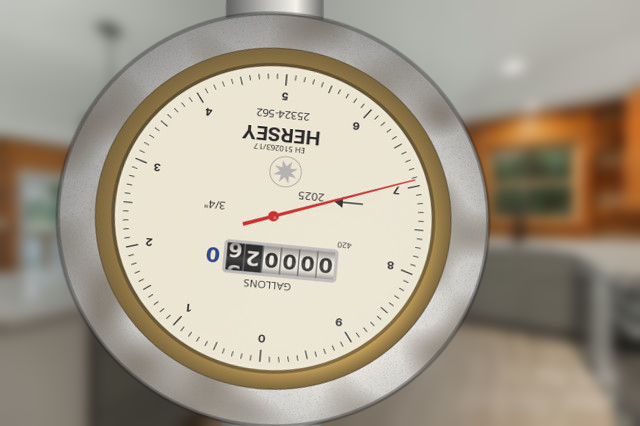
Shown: 256.9 gal
